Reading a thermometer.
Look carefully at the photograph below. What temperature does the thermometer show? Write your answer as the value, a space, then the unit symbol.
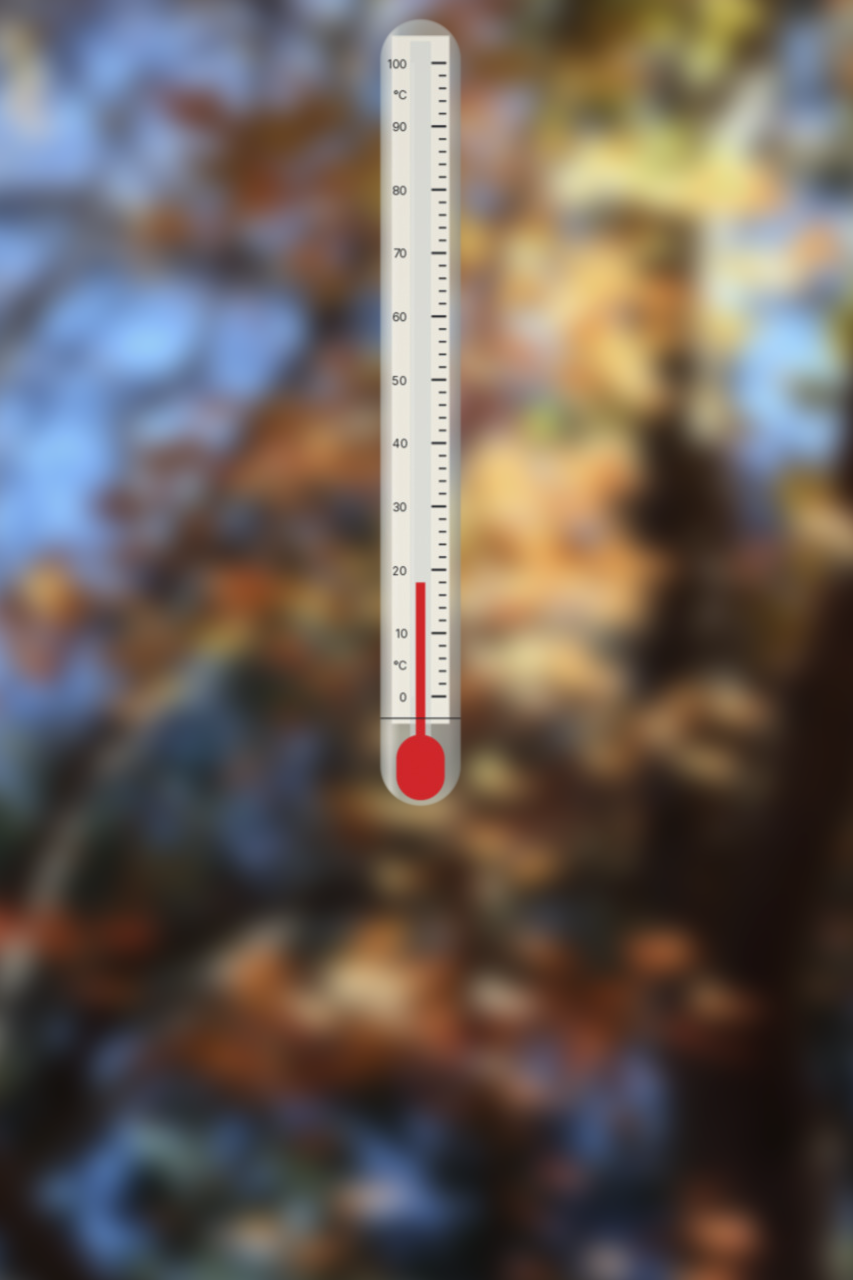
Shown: 18 °C
